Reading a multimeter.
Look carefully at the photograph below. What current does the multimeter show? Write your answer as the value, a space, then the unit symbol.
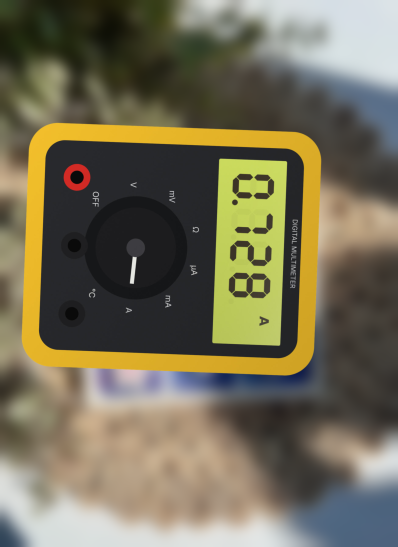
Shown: 0.728 A
